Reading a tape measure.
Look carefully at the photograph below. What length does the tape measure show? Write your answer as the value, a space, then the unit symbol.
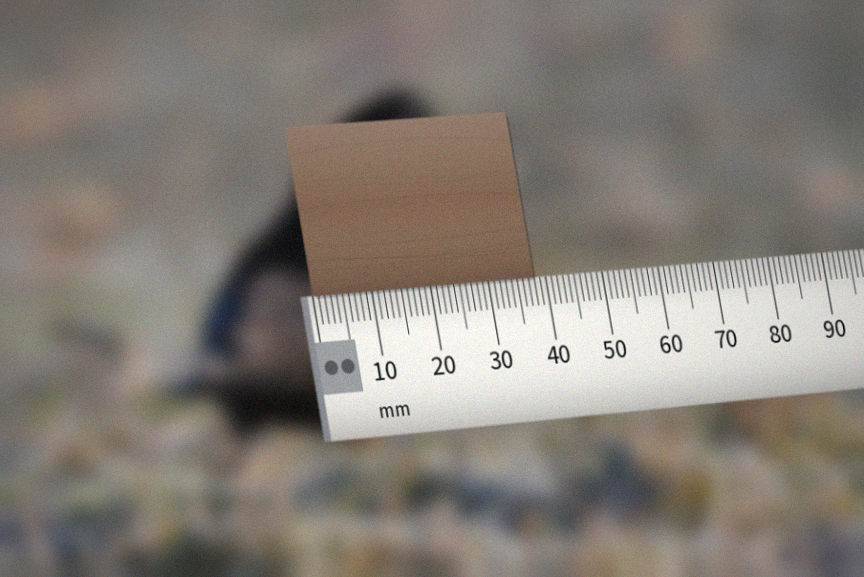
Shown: 38 mm
